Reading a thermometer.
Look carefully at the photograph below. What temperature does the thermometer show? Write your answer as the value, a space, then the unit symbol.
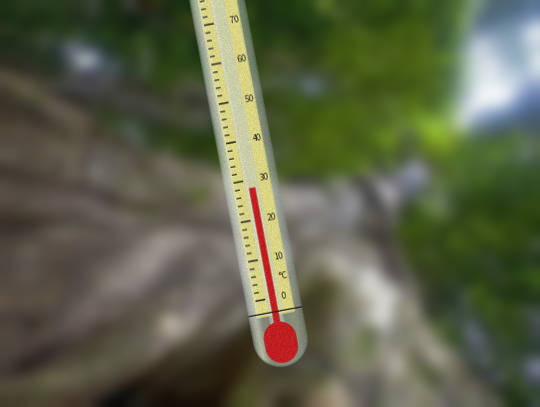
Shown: 28 °C
